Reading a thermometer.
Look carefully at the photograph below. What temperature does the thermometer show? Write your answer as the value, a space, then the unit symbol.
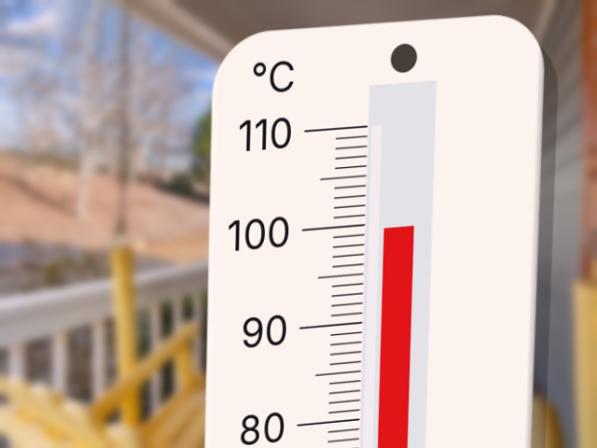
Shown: 99.5 °C
